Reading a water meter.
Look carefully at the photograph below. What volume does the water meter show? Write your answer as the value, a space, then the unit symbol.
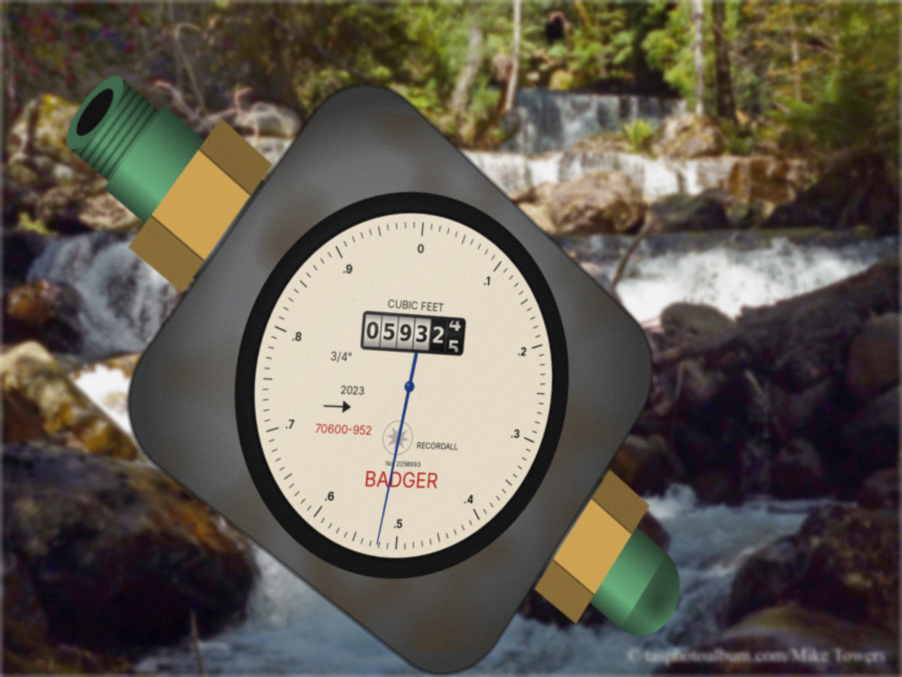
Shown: 59324.52 ft³
